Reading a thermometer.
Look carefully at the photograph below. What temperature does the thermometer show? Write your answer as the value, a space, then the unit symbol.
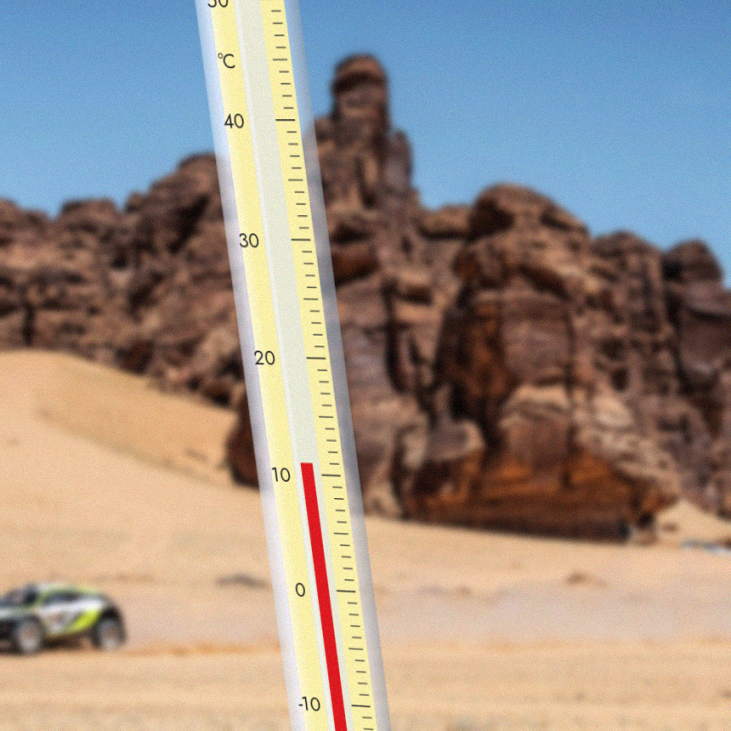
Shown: 11 °C
